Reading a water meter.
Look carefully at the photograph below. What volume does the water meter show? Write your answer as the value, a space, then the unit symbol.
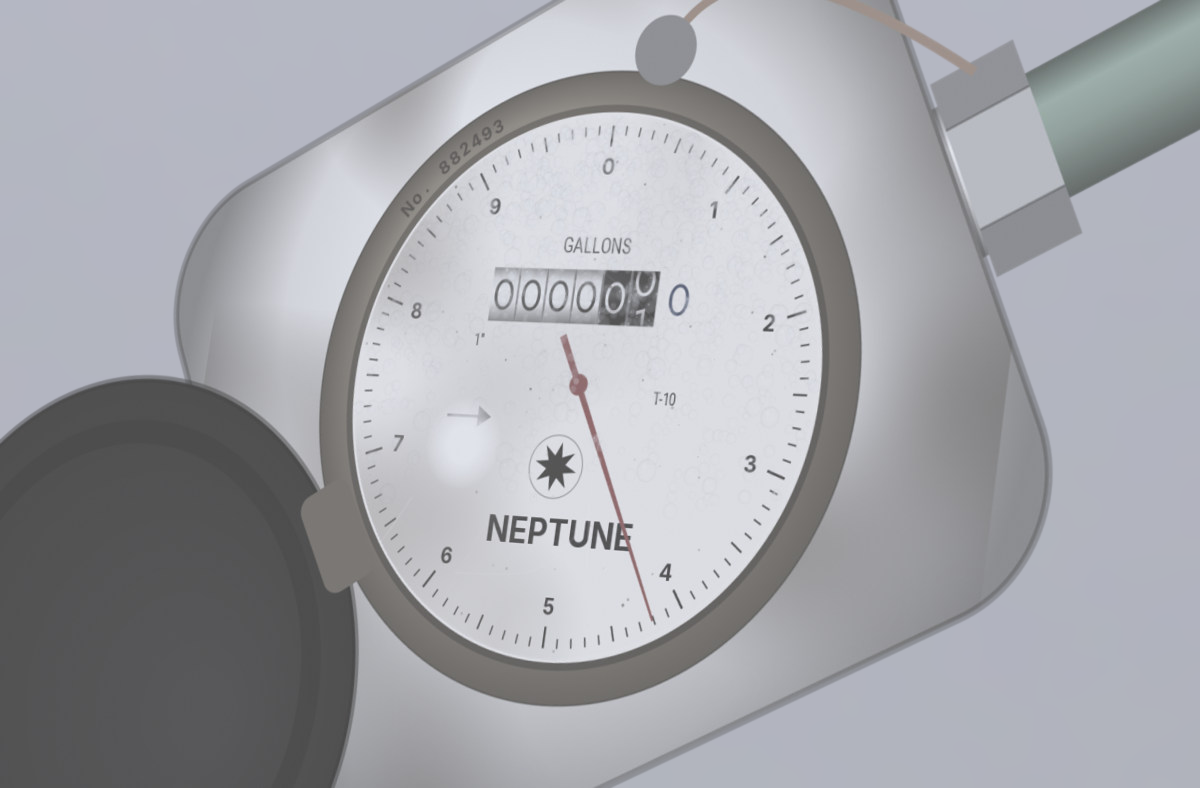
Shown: 4.2 gal
